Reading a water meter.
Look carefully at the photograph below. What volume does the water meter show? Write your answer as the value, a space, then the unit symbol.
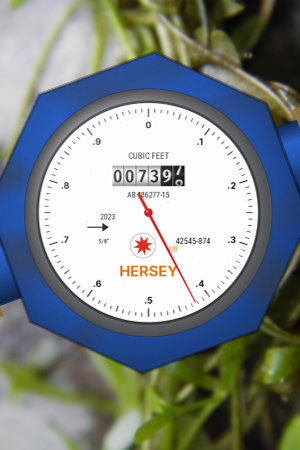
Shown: 7397.42 ft³
